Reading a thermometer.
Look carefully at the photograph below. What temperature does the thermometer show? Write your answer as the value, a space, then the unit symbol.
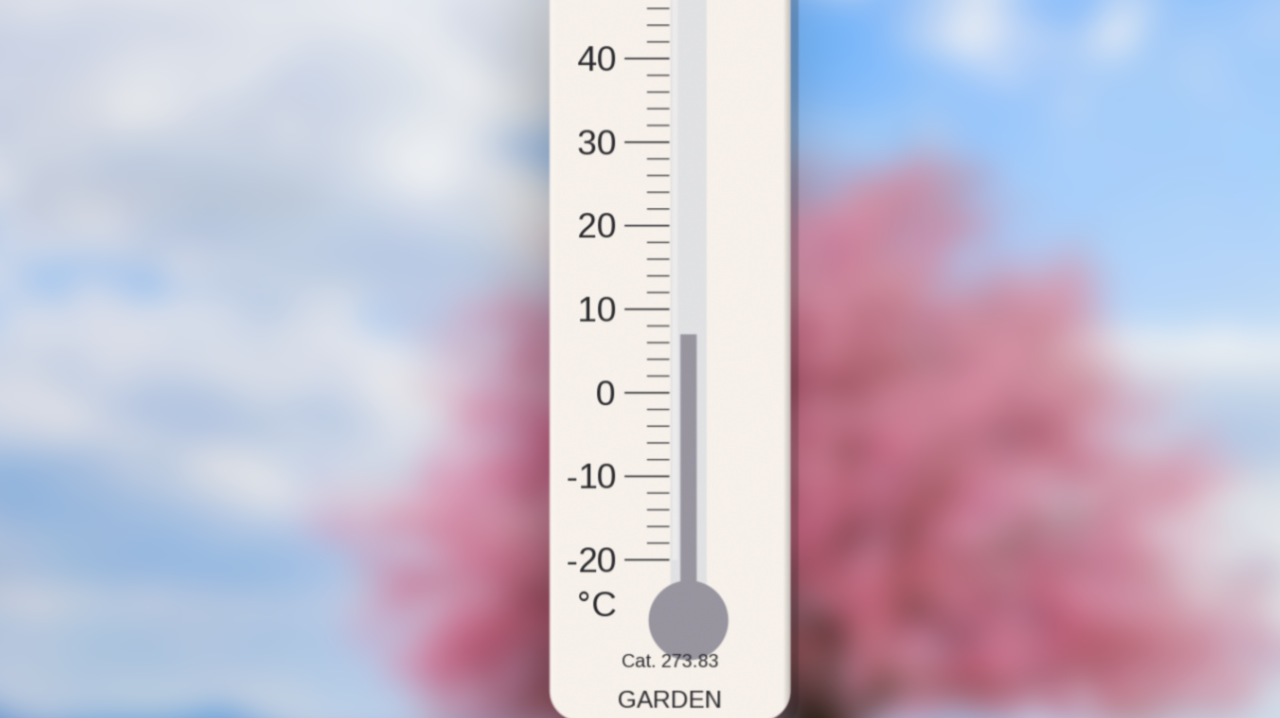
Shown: 7 °C
